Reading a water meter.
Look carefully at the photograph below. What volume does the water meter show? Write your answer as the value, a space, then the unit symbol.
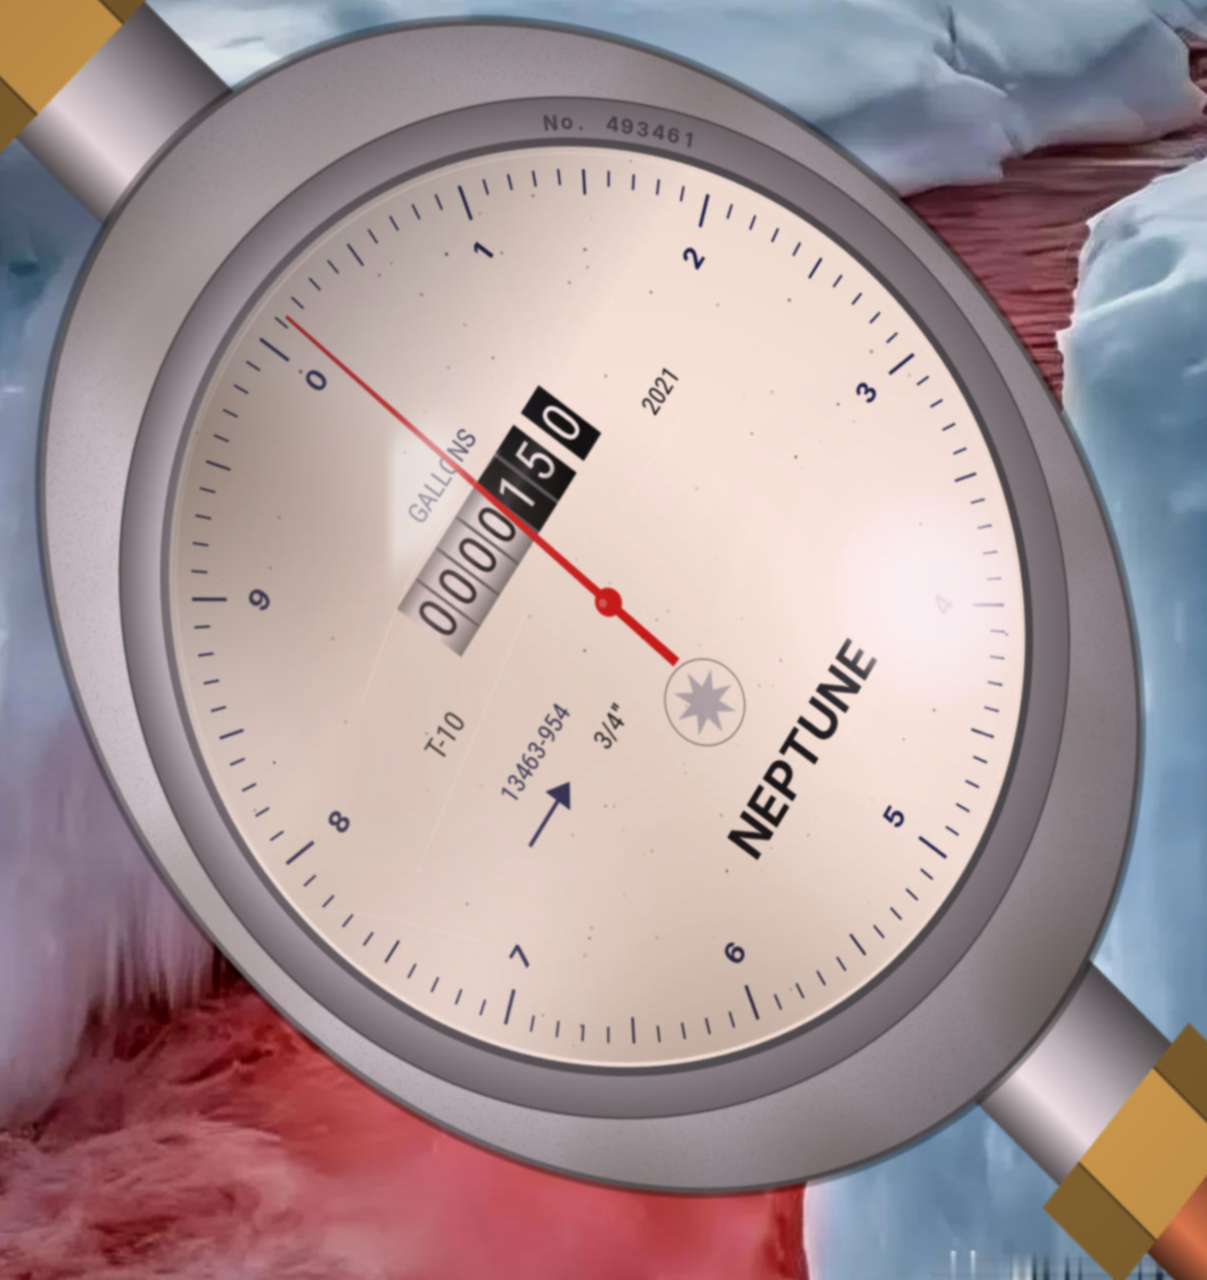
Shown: 150.1 gal
